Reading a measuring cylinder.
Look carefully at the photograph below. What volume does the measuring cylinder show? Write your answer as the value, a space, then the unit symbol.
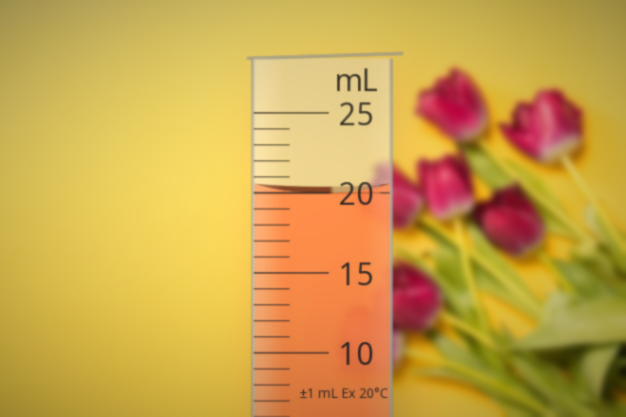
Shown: 20 mL
